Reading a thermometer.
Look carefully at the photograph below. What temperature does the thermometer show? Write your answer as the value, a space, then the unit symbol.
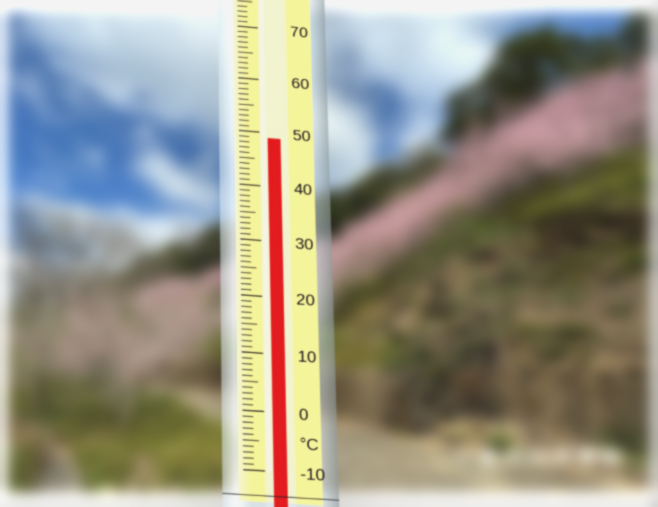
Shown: 49 °C
